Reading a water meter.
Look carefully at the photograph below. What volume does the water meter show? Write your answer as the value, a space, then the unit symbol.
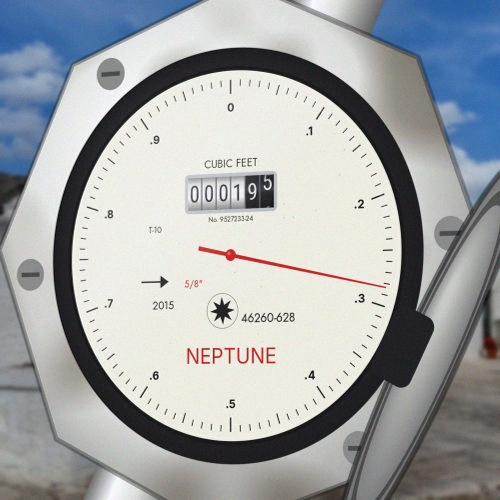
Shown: 195.28 ft³
